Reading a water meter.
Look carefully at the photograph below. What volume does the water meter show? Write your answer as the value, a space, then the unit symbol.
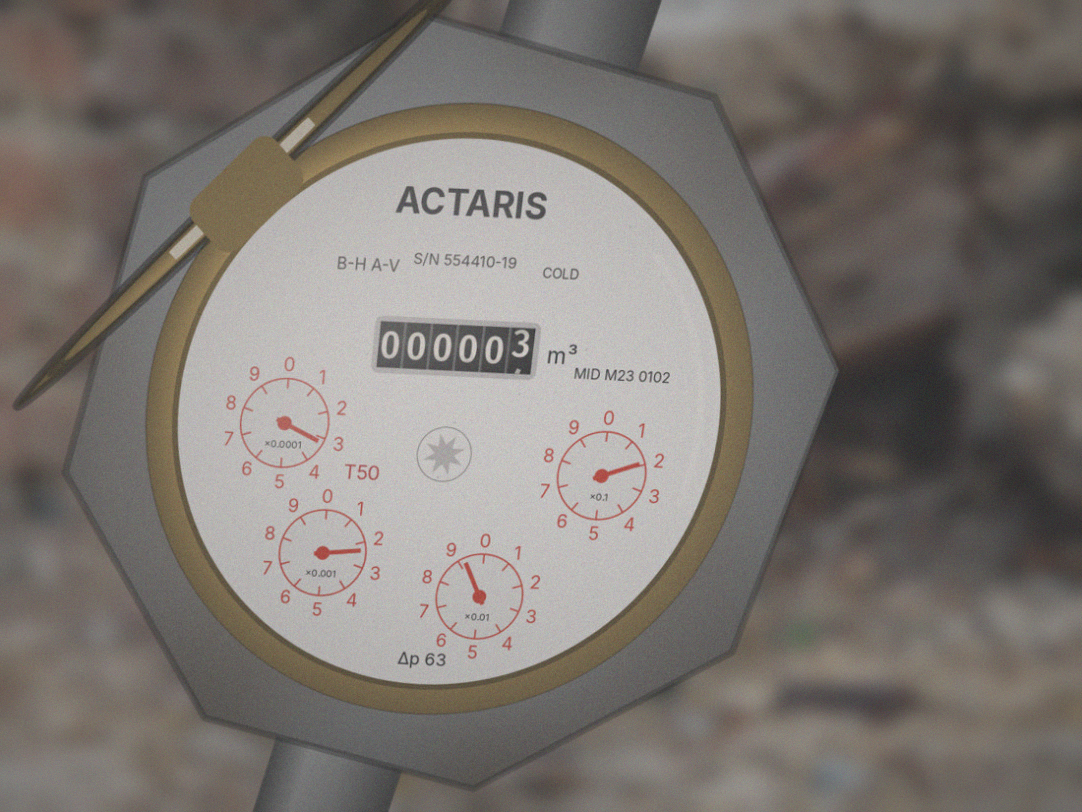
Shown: 3.1923 m³
